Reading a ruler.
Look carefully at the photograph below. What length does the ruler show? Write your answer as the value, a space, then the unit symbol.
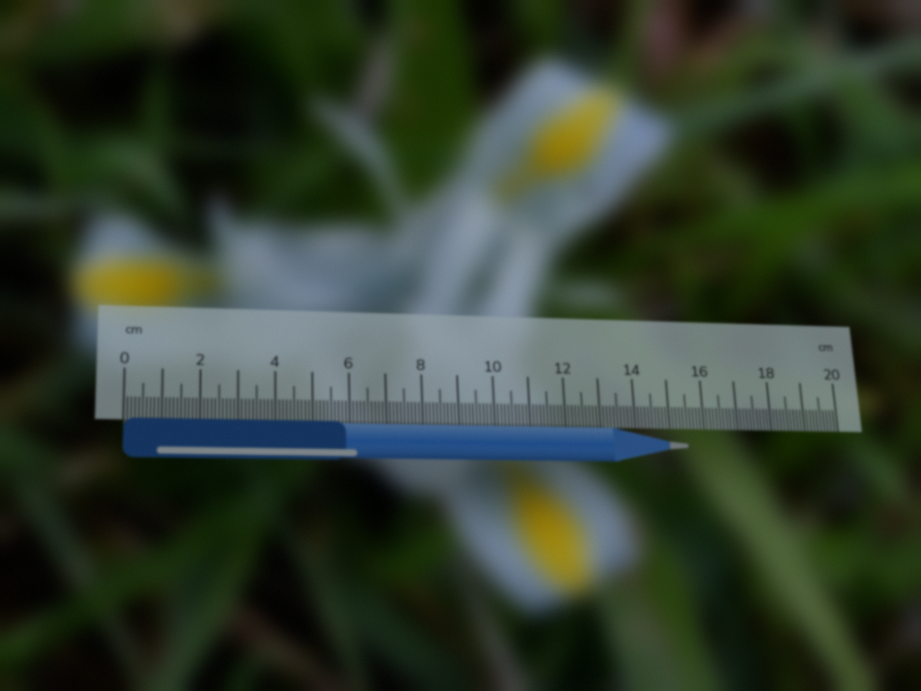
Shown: 15.5 cm
